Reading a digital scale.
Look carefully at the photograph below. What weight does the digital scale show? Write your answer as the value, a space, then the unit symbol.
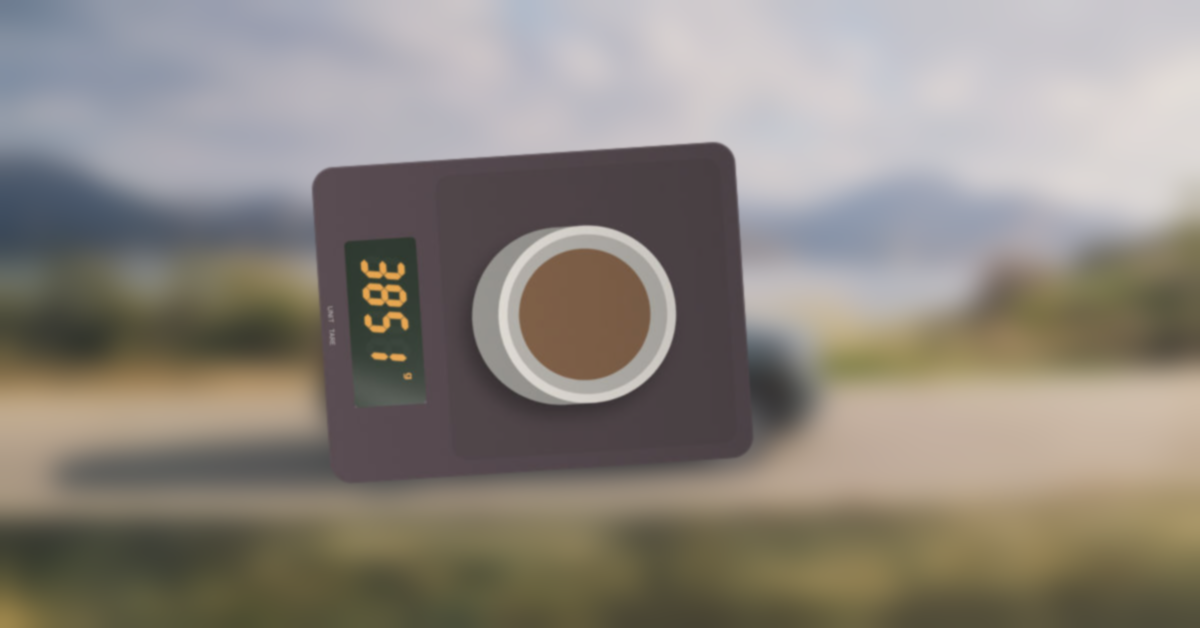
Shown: 3851 g
